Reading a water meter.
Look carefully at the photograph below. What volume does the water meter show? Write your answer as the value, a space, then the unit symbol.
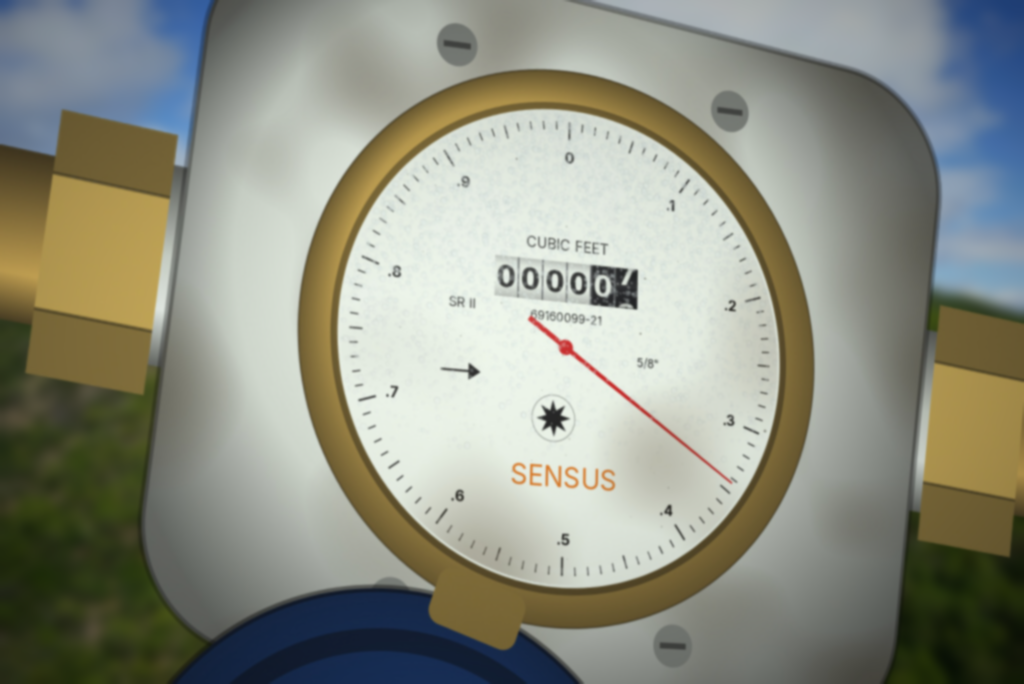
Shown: 7.34 ft³
